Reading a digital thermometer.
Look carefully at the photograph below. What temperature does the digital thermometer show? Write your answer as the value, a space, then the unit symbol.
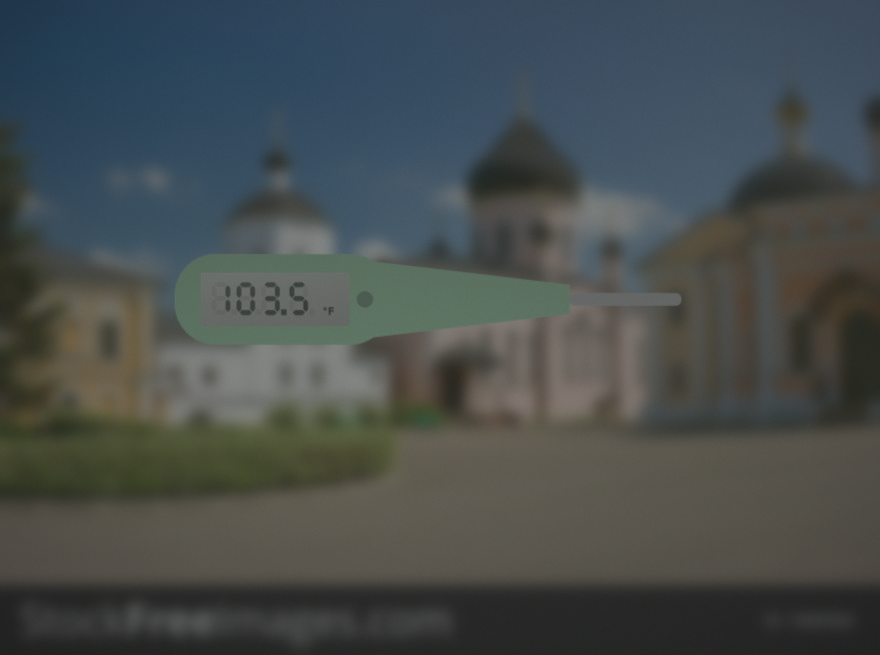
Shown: 103.5 °F
